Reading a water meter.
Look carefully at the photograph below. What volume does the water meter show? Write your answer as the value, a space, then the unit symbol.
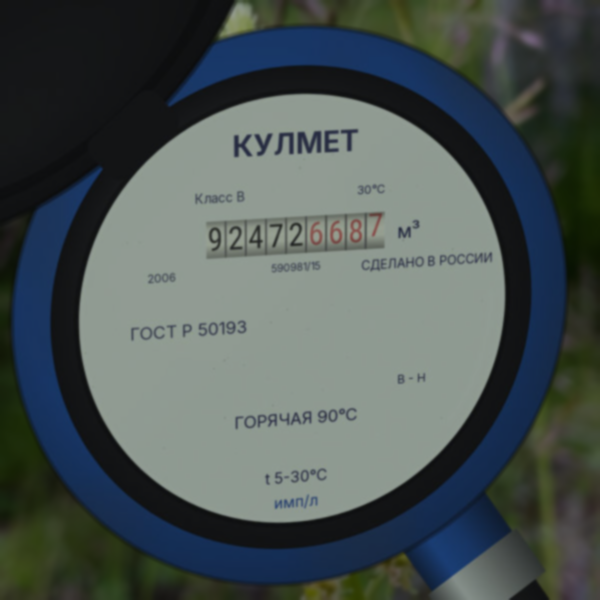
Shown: 92472.6687 m³
